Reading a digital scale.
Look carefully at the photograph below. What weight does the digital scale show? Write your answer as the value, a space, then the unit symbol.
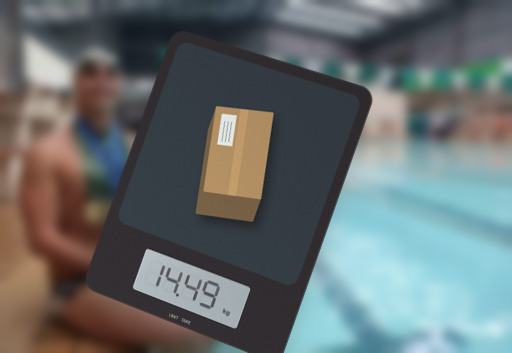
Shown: 14.49 kg
